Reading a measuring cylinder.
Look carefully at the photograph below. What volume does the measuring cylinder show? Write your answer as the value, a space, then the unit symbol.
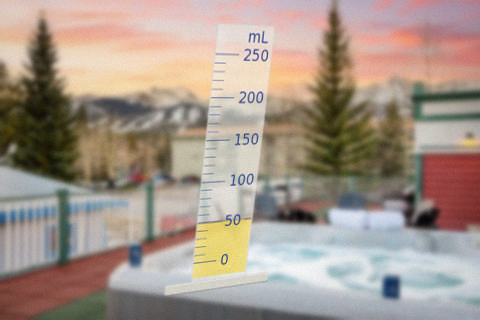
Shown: 50 mL
